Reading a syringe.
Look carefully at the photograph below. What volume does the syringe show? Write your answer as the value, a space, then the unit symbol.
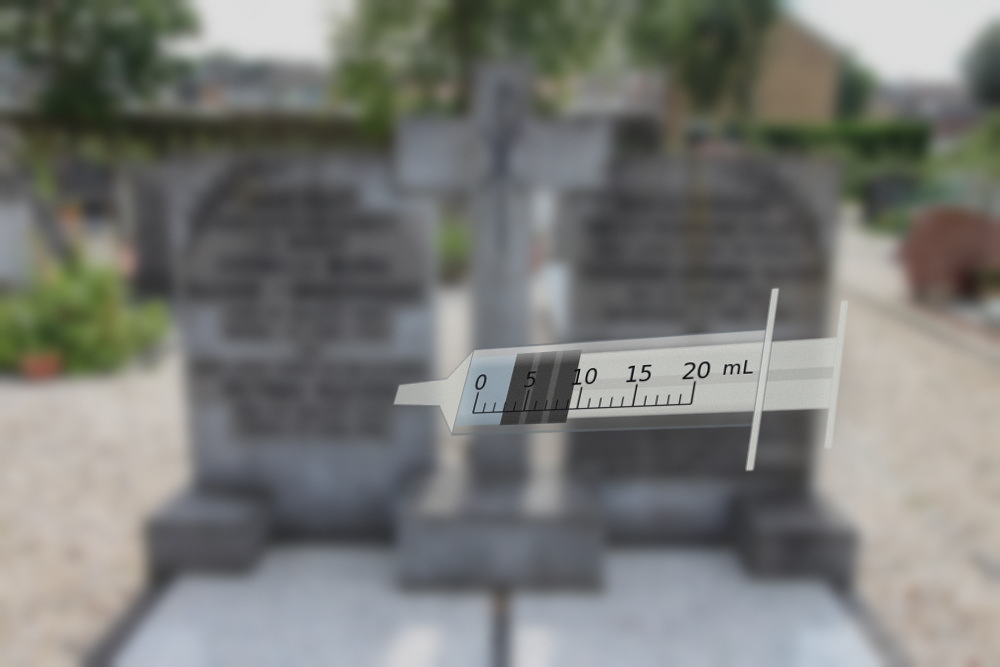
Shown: 3 mL
